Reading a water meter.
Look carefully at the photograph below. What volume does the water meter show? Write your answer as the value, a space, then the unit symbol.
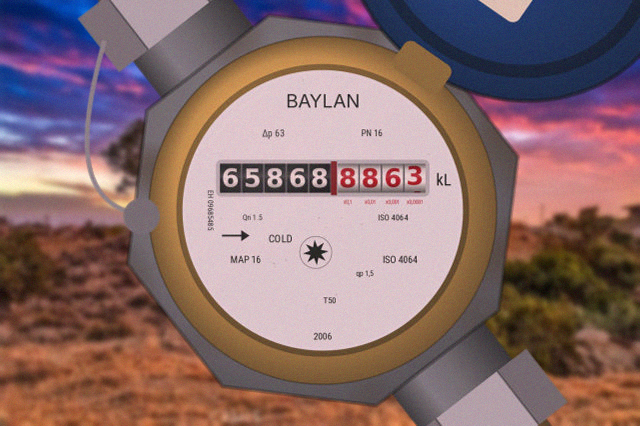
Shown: 65868.8863 kL
